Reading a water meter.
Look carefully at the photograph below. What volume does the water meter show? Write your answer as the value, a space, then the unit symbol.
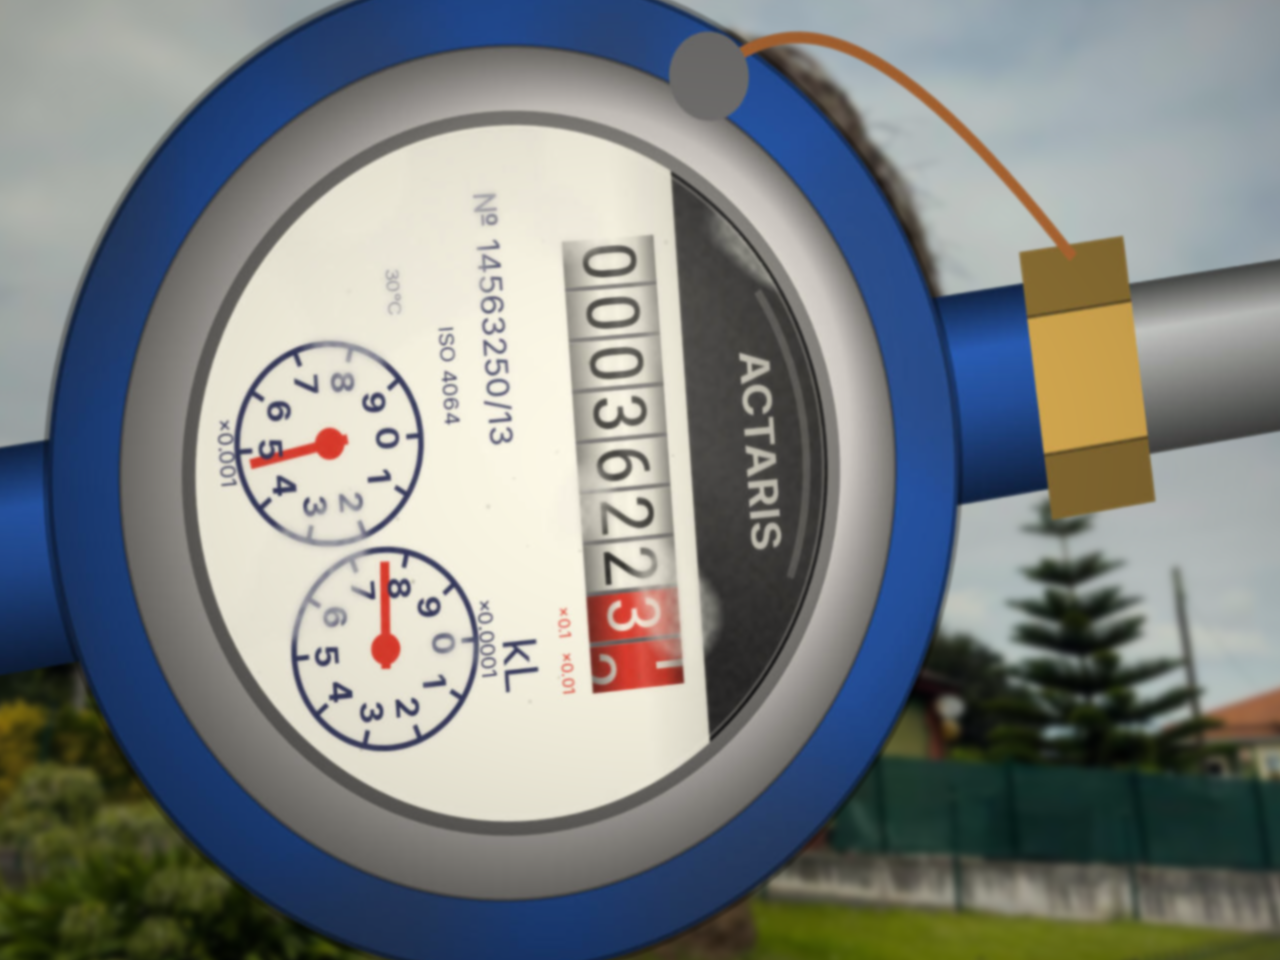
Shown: 3622.3147 kL
